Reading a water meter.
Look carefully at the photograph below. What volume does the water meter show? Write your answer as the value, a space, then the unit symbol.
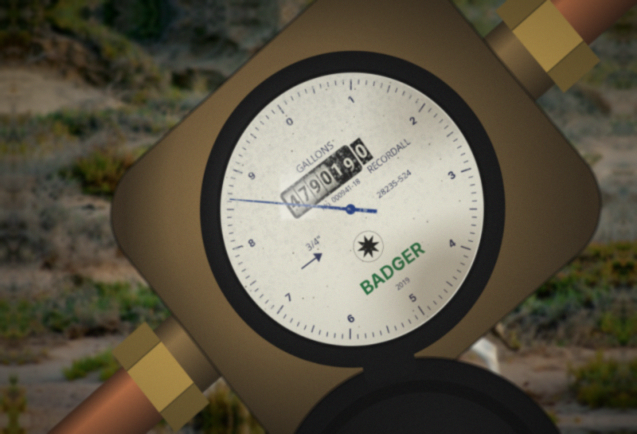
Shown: 4790188.6 gal
